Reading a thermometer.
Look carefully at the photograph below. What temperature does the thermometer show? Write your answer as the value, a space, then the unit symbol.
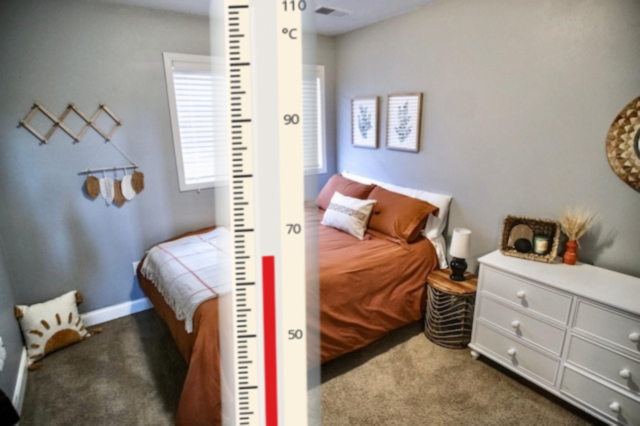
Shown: 65 °C
